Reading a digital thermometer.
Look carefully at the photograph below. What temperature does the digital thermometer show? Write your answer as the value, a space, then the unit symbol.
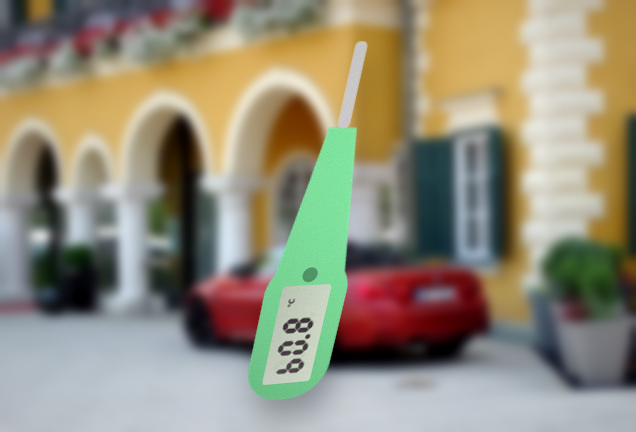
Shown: 60.8 °C
